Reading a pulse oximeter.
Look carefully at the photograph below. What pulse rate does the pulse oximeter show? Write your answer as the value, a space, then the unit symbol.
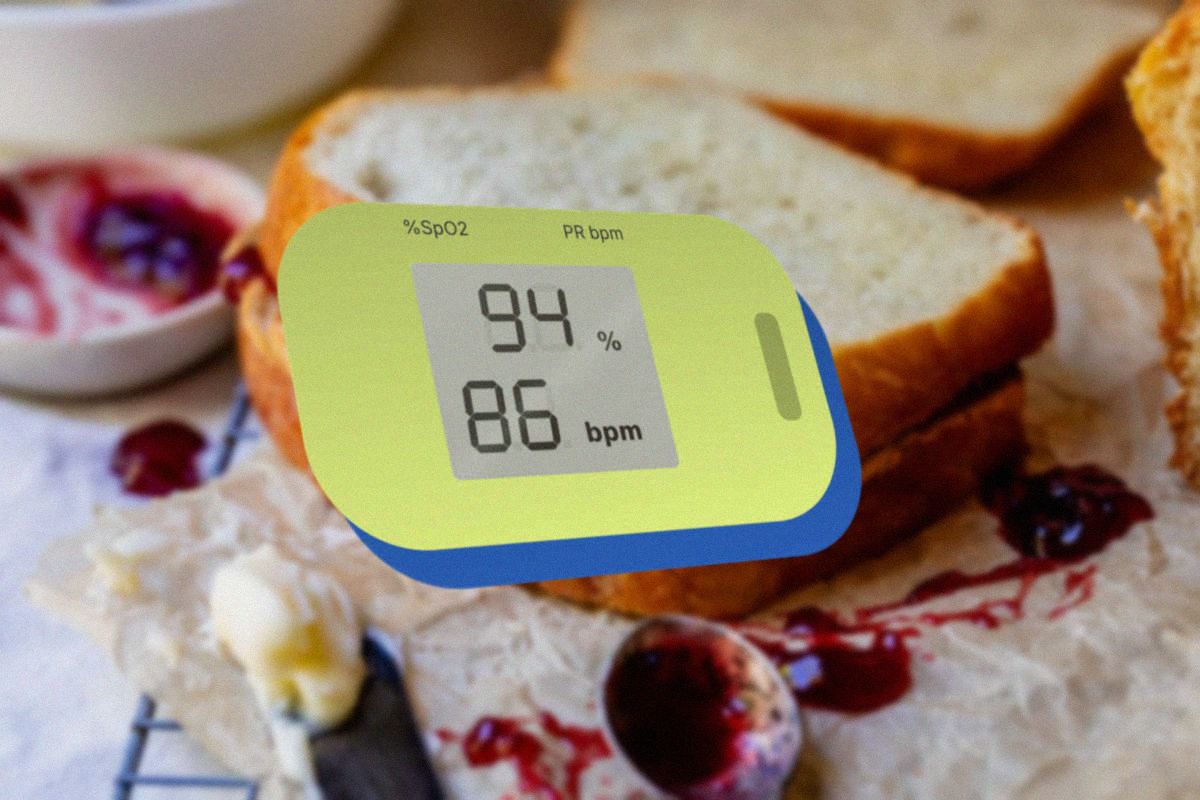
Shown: 86 bpm
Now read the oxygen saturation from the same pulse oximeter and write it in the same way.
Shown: 94 %
